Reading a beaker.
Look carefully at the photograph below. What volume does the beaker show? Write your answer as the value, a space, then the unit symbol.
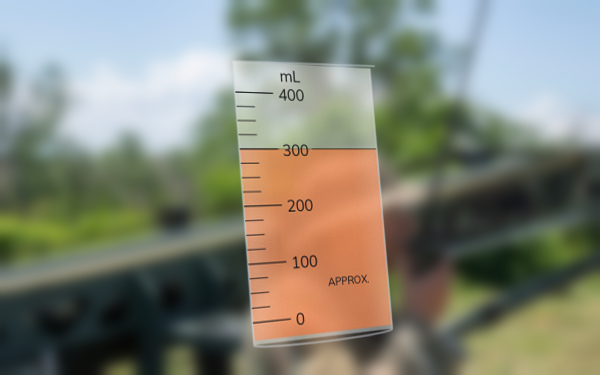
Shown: 300 mL
